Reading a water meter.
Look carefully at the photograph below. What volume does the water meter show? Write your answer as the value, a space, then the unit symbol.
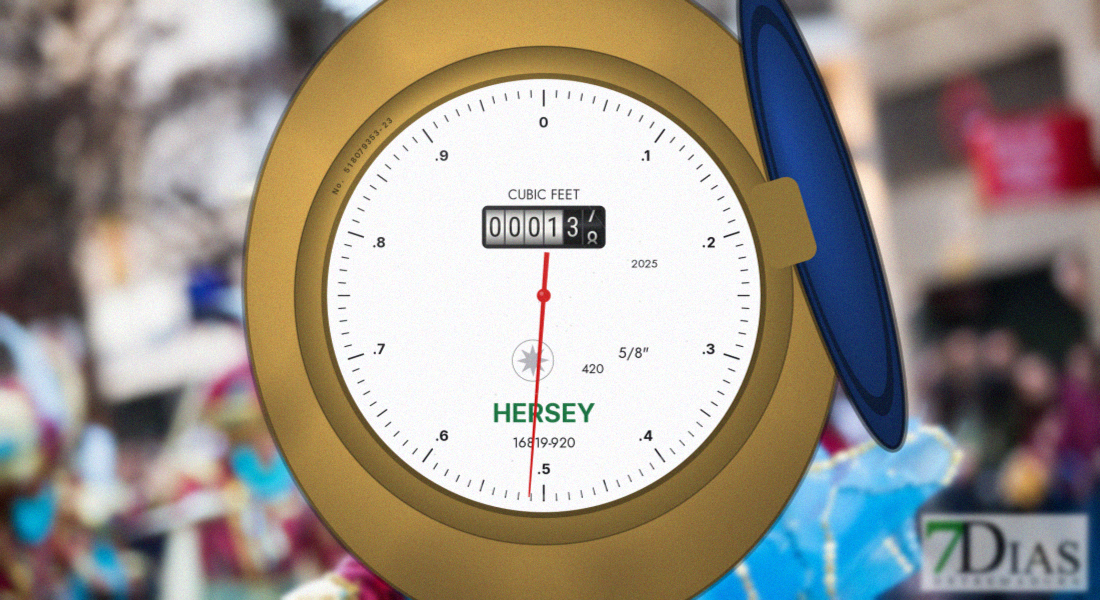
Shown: 137.51 ft³
